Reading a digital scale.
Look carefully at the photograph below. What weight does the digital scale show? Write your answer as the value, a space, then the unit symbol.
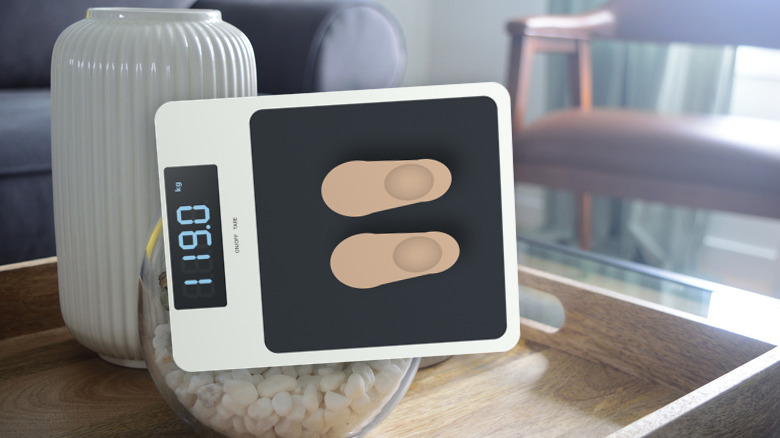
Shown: 119.0 kg
